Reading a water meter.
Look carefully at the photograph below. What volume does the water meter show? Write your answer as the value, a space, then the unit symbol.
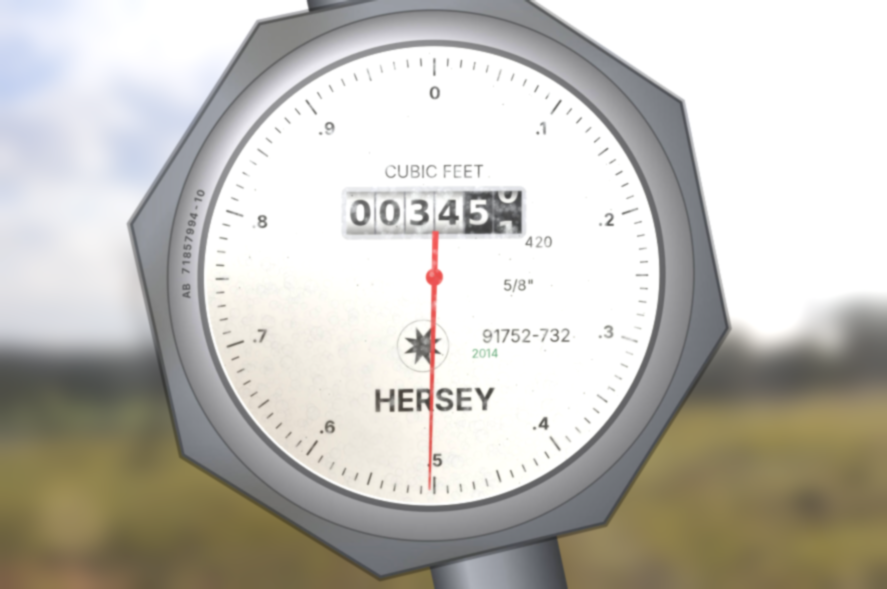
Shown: 3450.50 ft³
